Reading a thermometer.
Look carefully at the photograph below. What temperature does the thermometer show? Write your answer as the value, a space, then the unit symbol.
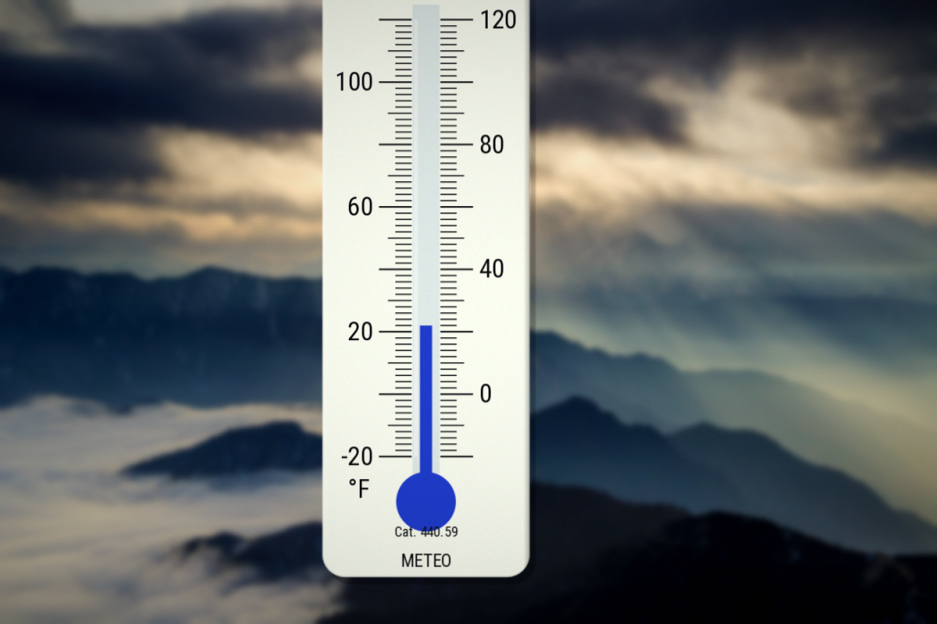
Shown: 22 °F
